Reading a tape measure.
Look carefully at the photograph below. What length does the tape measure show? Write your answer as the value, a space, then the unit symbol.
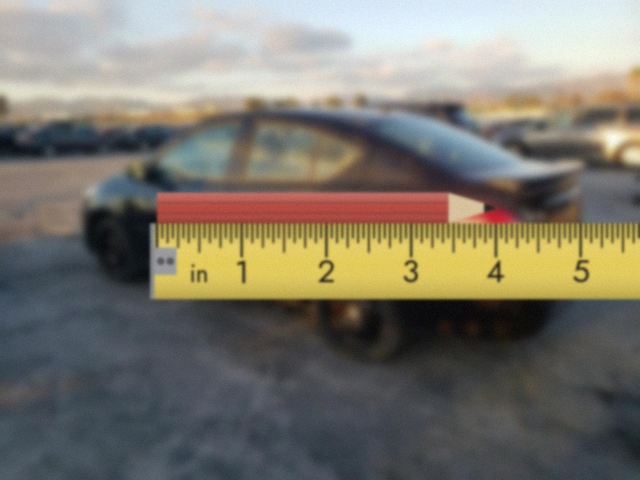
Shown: 4 in
